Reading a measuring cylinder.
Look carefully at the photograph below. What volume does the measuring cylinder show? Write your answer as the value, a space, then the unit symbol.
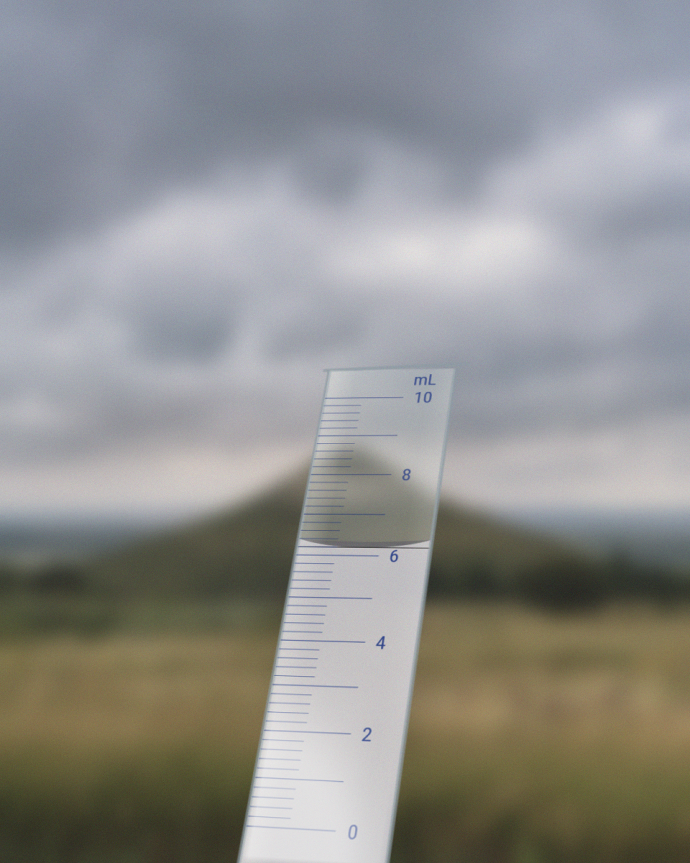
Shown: 6.2 mL
